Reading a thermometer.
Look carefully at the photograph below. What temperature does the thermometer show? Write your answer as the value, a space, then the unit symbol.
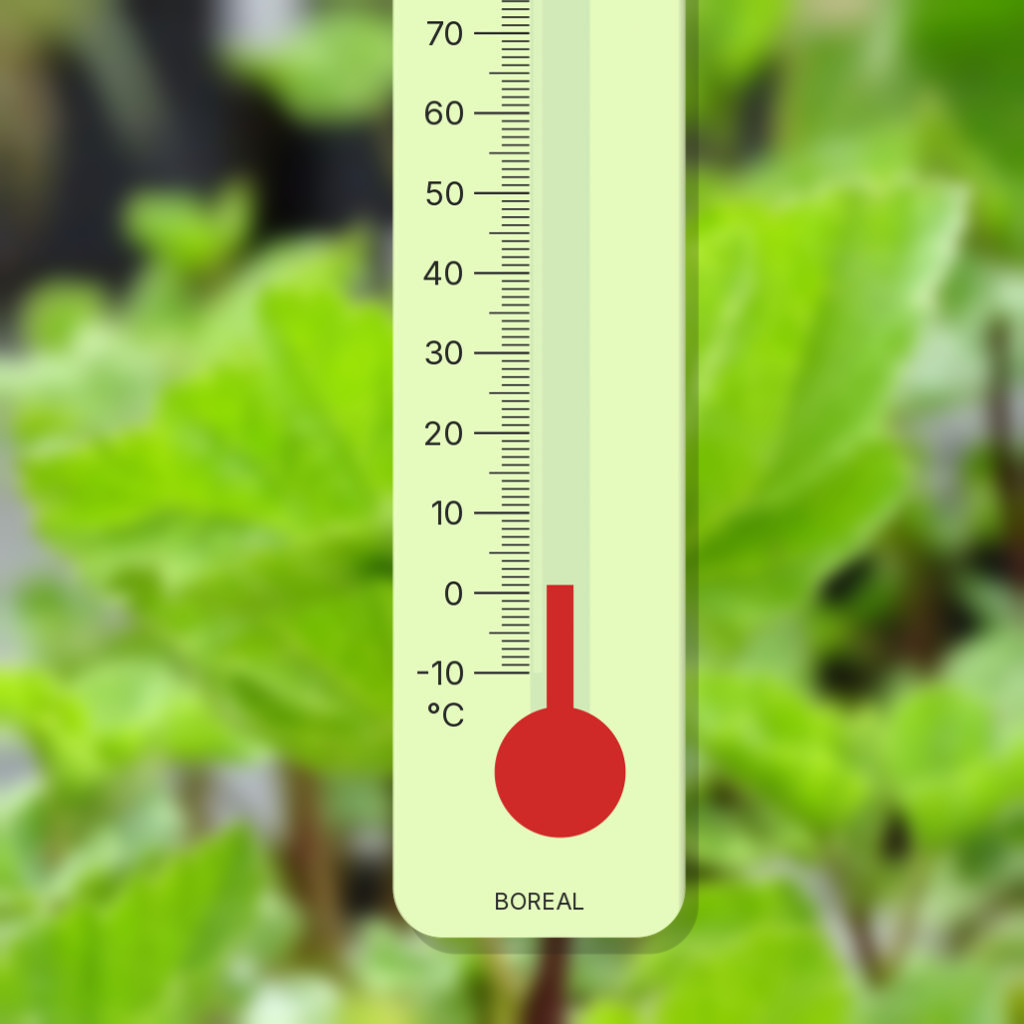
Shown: 1 °C
